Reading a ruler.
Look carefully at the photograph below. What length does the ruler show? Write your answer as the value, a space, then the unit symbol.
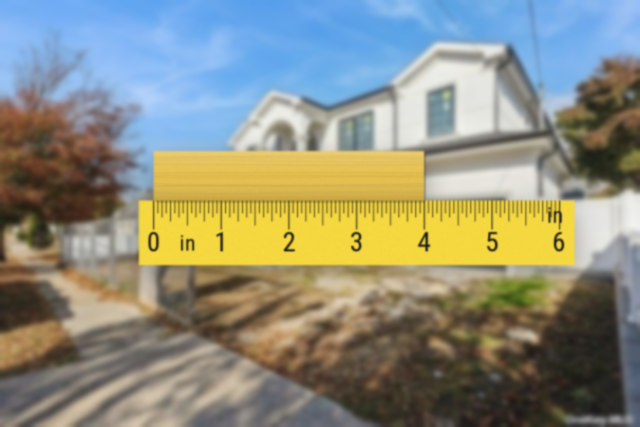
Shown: 4 in
